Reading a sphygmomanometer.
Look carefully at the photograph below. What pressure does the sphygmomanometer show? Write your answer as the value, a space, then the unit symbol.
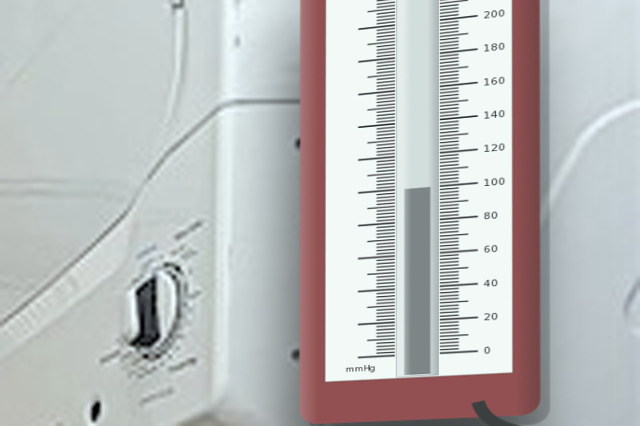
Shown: 100 mmHg
